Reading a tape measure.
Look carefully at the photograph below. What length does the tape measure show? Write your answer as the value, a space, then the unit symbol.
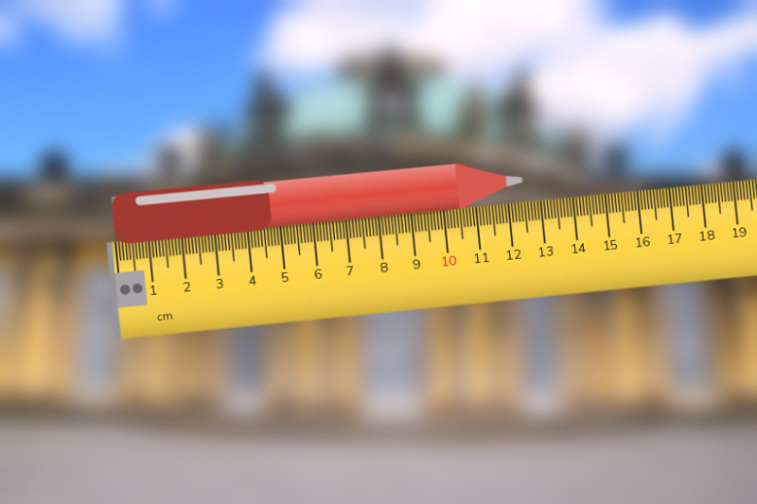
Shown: 12.5 cm
